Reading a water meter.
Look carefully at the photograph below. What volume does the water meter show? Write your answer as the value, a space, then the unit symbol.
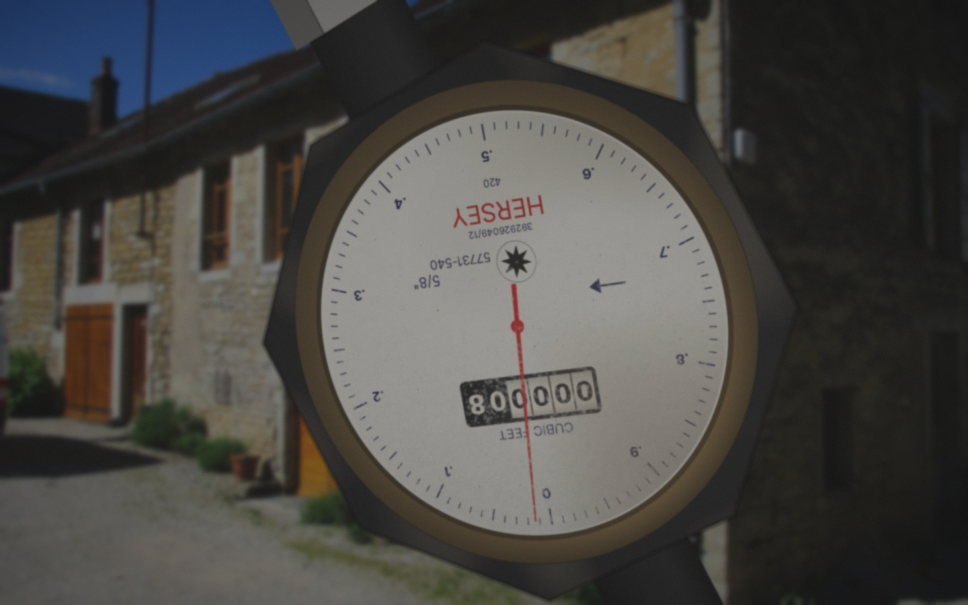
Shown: 8.01 ft³
